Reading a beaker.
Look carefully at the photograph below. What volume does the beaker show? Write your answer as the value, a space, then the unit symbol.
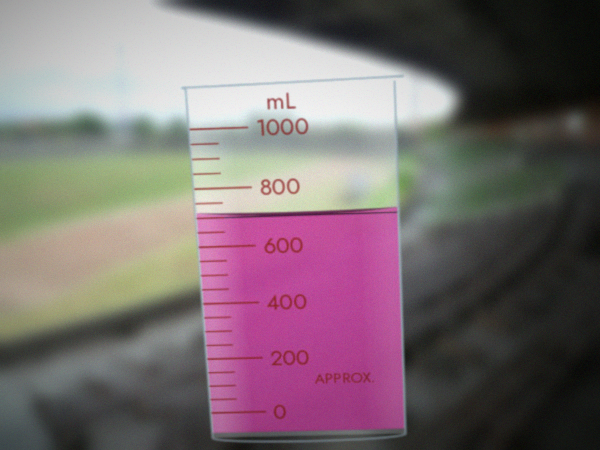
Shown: 700 mL
